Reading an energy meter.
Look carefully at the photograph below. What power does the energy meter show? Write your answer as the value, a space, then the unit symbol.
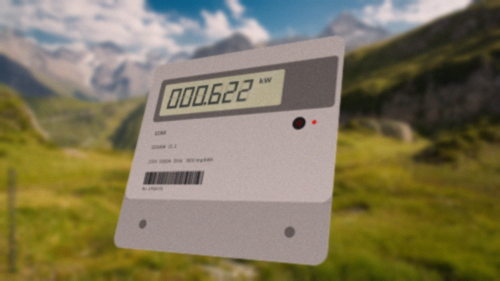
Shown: 0.622 kW
